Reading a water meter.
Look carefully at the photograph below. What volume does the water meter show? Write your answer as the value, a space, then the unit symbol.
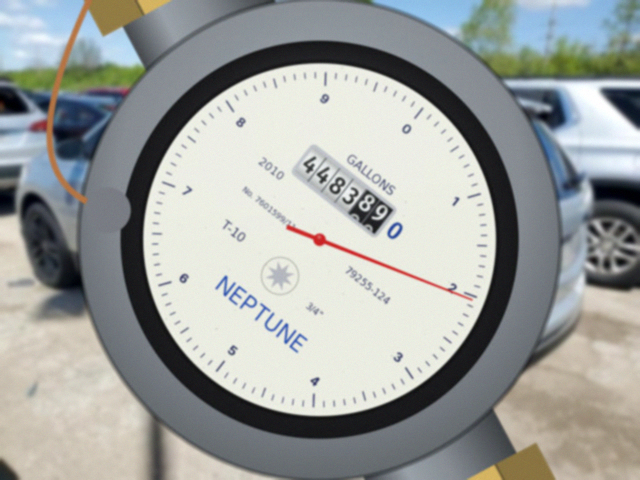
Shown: 4483892.0 gal
